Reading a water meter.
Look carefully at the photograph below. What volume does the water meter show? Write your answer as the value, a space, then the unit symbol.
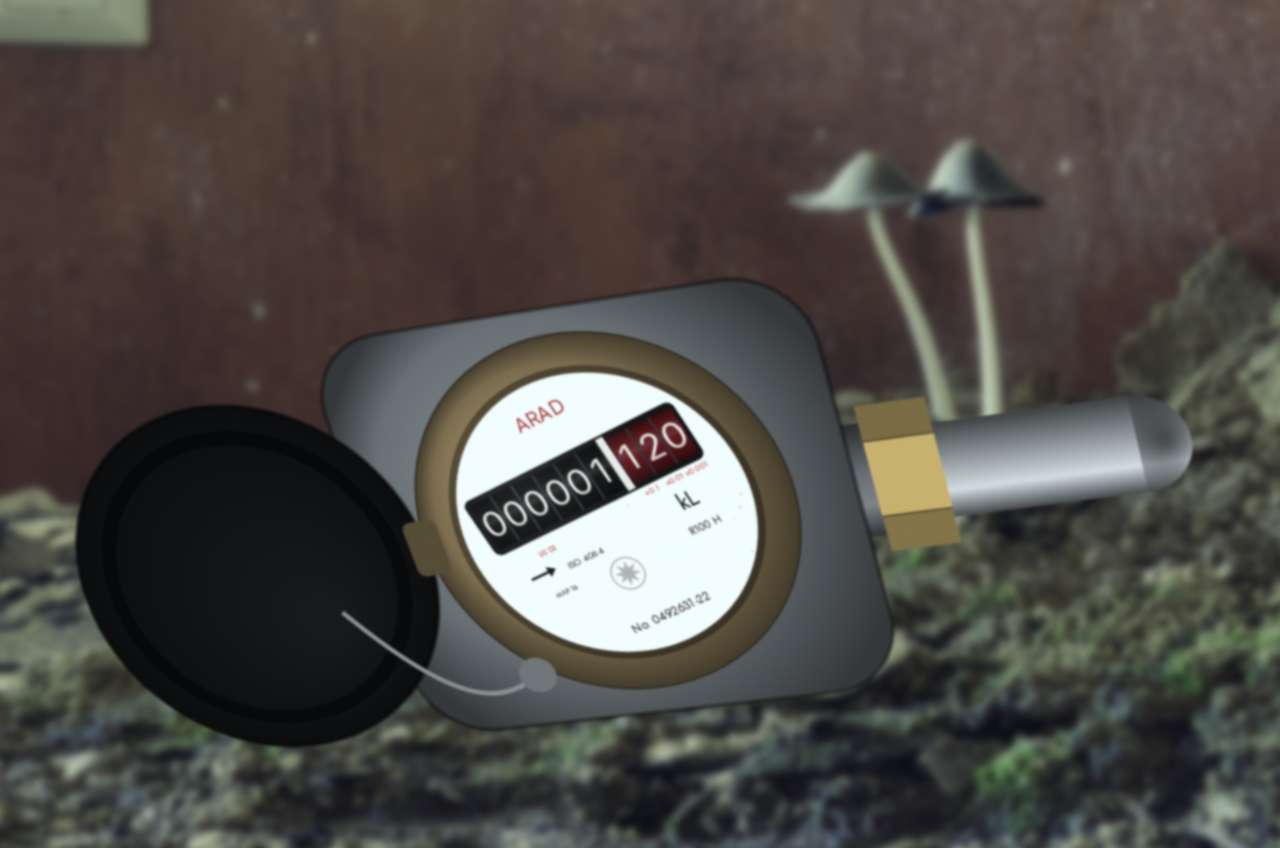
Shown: 1.120 kL
